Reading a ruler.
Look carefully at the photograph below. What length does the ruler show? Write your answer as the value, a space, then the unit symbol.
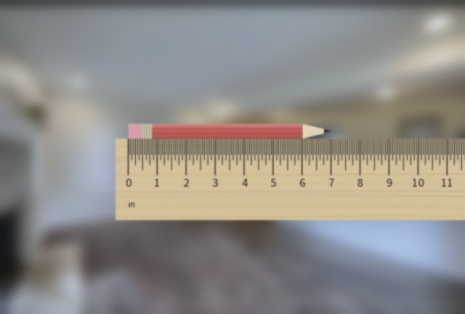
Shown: 7 in
